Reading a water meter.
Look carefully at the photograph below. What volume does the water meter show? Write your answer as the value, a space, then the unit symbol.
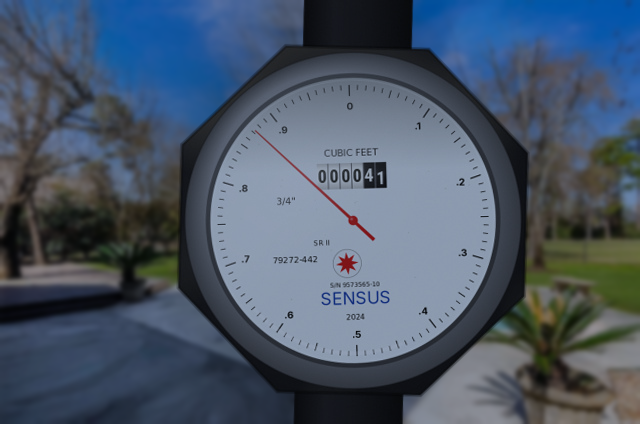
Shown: 40.87 ft³
